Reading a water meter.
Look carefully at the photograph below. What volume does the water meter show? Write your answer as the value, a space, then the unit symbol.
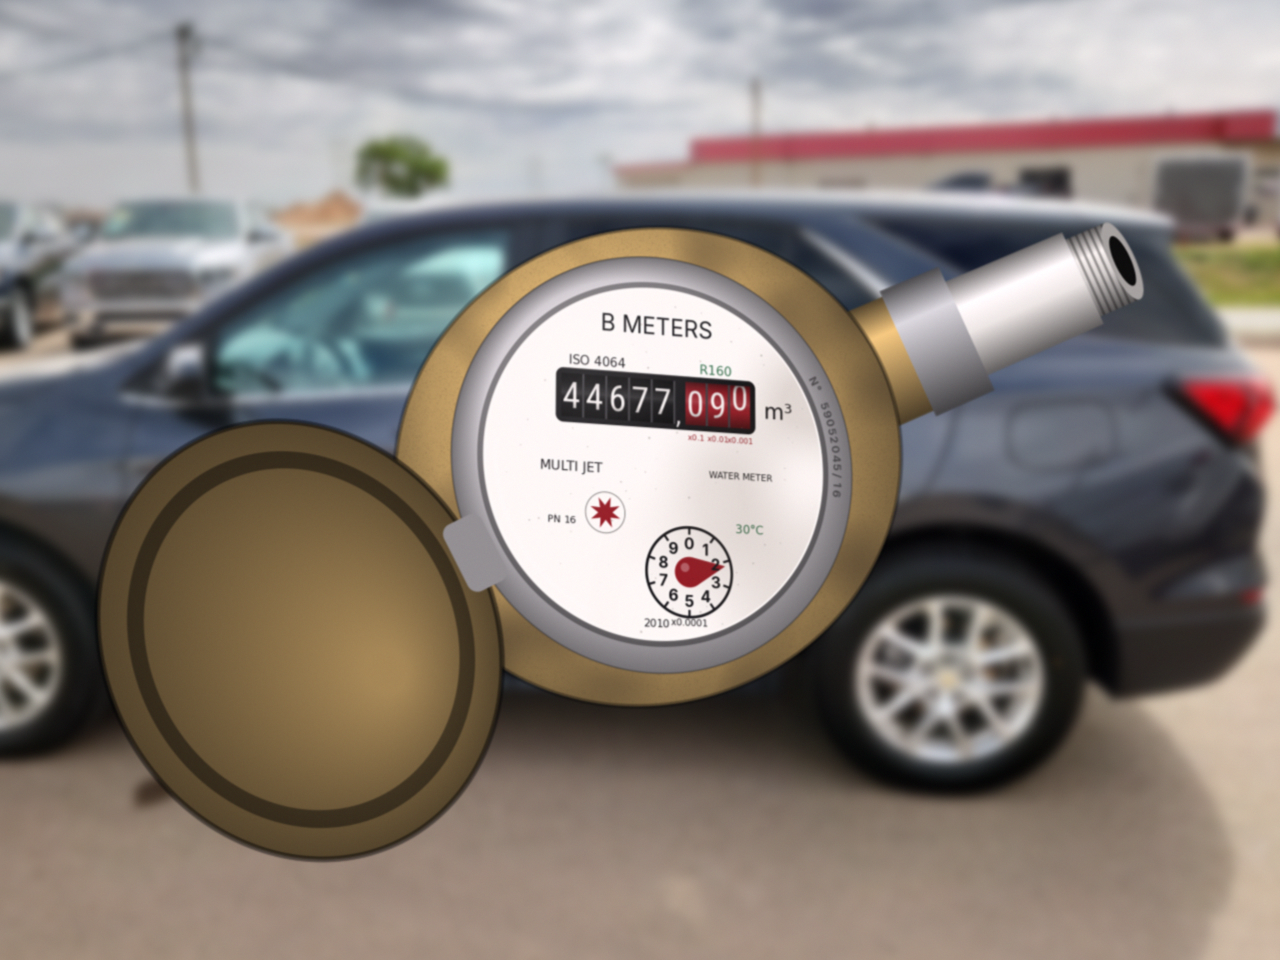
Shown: 44677.0902 m³
